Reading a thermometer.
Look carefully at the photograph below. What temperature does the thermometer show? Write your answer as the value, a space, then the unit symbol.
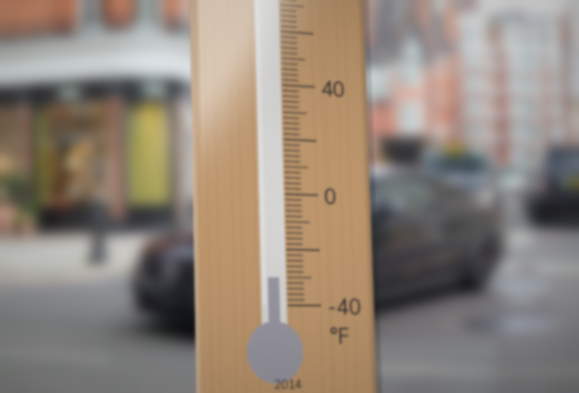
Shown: -30 °F
